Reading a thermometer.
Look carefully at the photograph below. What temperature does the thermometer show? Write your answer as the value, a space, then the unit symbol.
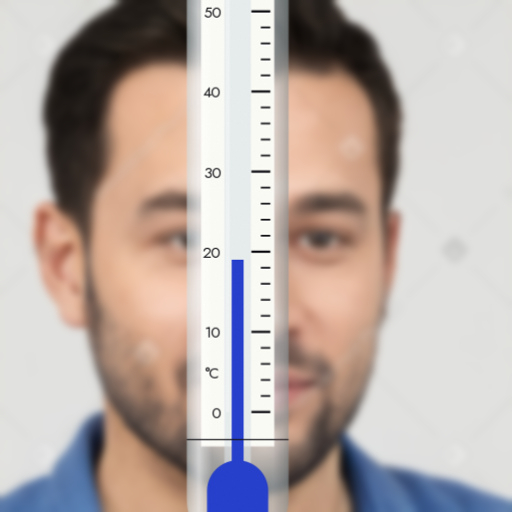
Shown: 19 °C
